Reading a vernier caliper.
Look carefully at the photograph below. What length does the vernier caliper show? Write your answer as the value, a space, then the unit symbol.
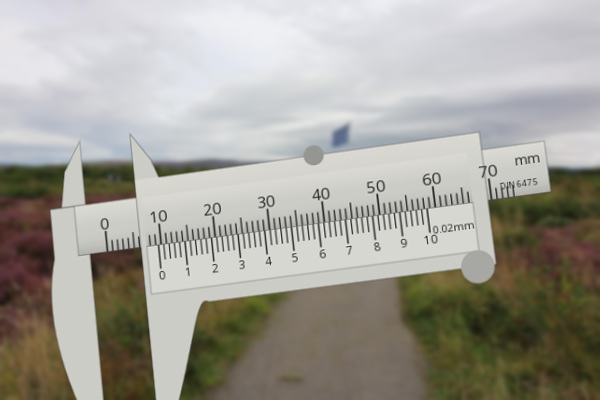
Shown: 9.5 mm
